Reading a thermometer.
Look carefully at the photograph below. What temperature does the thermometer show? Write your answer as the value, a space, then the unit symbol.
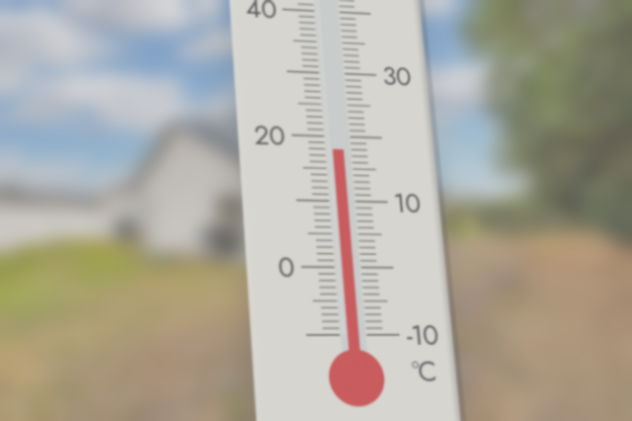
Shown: 18 °C
